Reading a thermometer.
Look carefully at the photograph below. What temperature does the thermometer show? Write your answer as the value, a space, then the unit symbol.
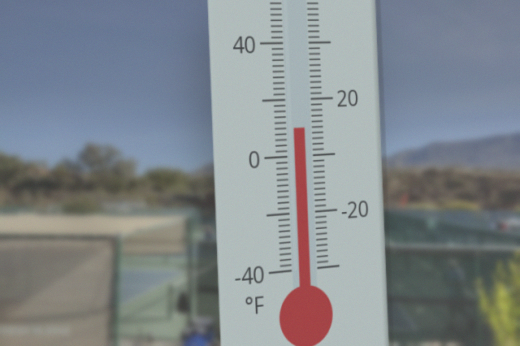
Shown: 10 °F
